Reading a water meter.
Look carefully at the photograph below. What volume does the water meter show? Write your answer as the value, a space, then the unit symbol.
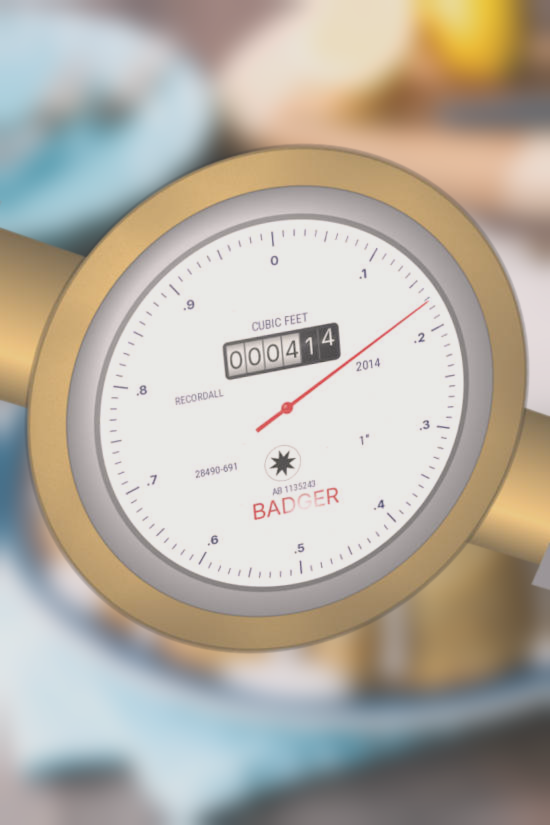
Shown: 414.17 ft³
